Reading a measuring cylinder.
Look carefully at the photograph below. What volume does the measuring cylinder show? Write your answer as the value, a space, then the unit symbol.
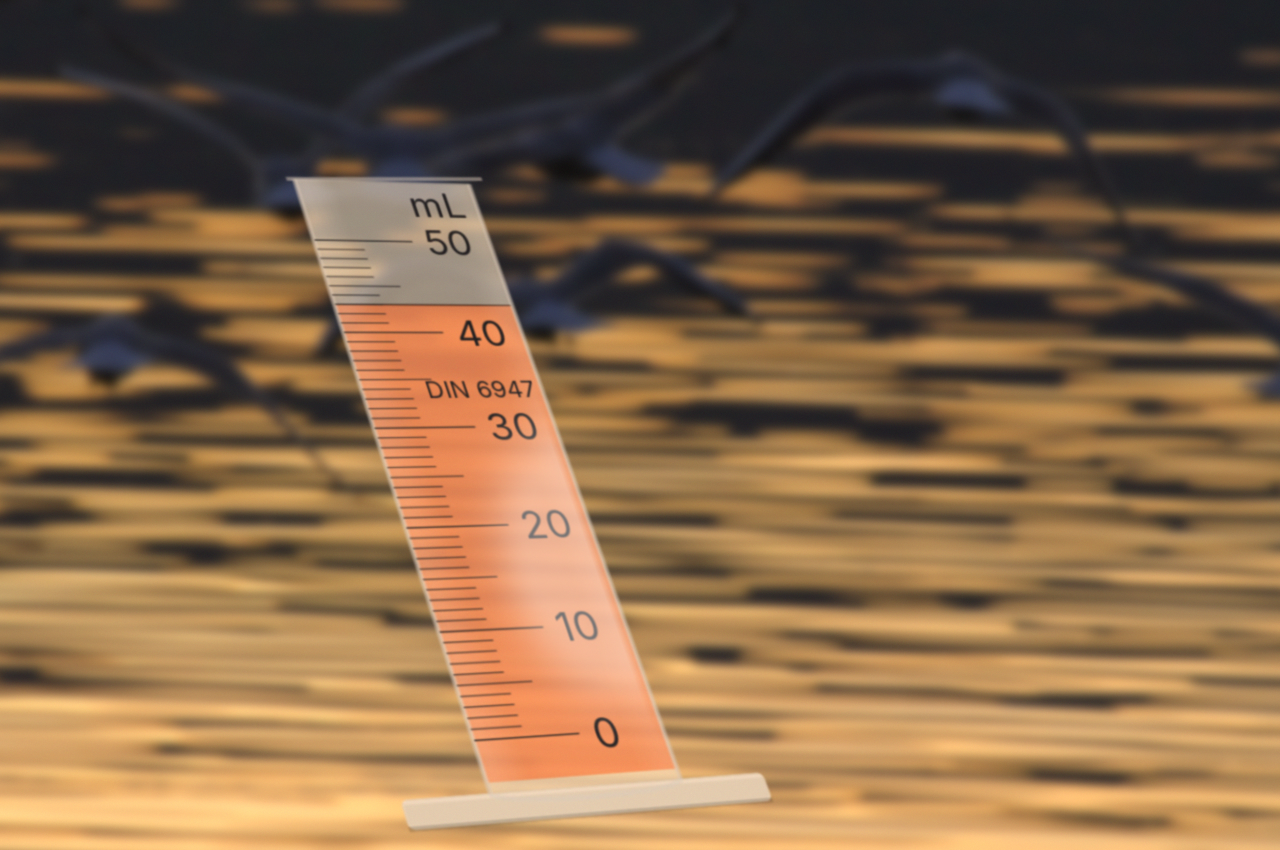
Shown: 43 mL
